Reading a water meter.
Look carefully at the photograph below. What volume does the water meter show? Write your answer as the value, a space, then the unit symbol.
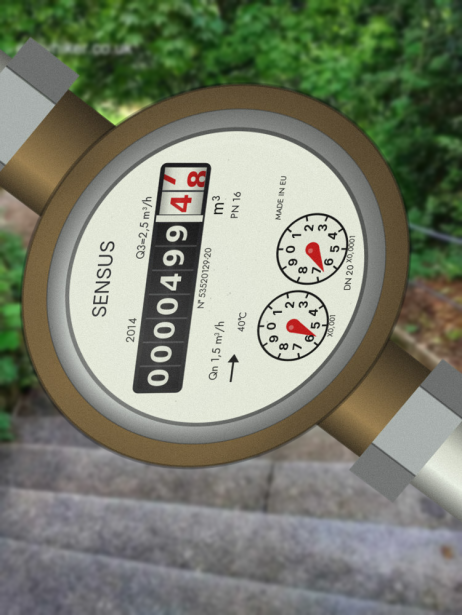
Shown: 499.4756 m³
